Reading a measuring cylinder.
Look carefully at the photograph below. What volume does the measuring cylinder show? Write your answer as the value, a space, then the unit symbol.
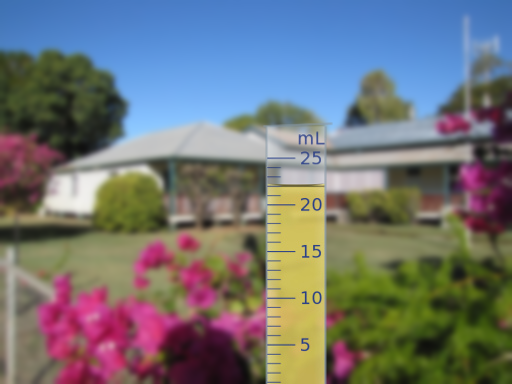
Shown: 22 mL
